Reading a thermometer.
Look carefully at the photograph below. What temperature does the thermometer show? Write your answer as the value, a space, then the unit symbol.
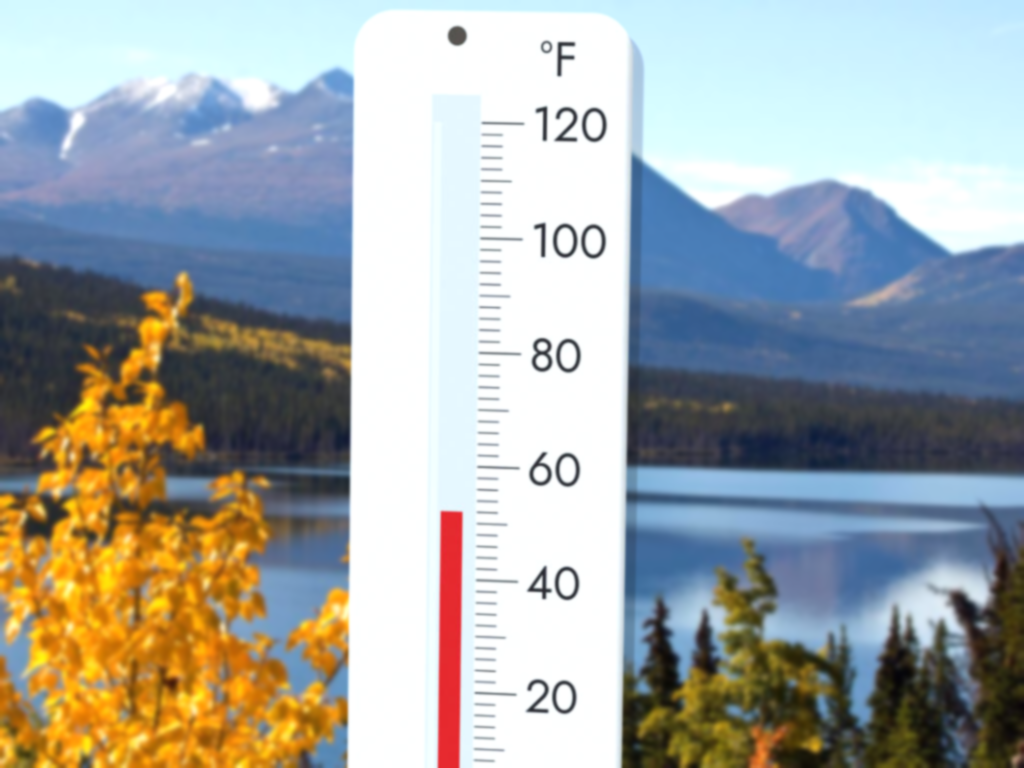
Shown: 52 °F
